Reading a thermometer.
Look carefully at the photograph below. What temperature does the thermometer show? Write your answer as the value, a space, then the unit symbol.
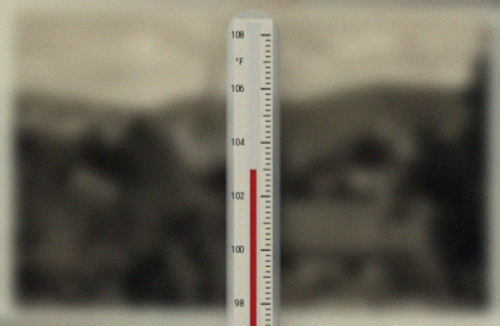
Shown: 103 °F
